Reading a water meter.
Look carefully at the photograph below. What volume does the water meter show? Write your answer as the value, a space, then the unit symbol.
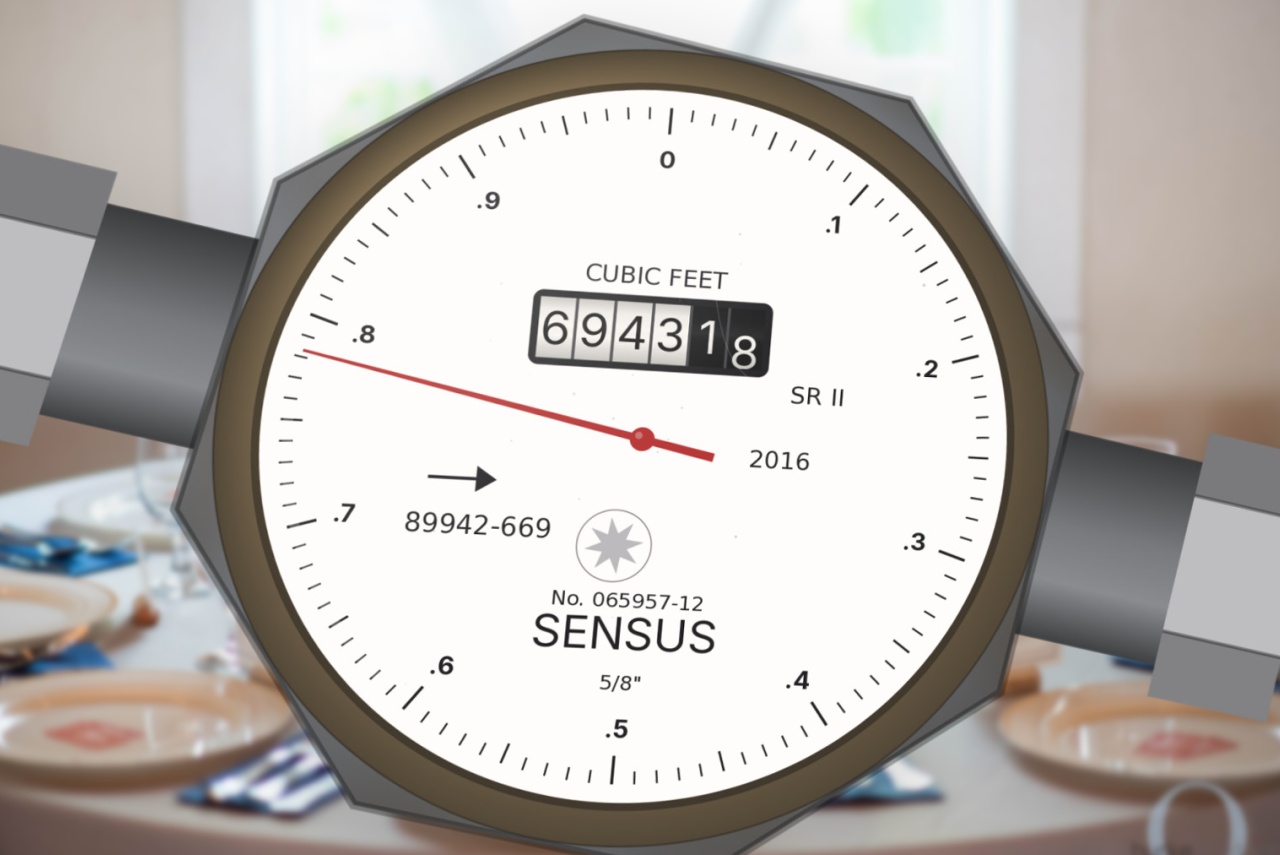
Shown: 694317.78 ft³
